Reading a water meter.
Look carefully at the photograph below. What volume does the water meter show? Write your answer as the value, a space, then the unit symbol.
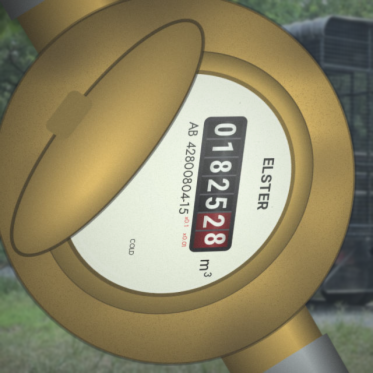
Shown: 1825.28 m³
